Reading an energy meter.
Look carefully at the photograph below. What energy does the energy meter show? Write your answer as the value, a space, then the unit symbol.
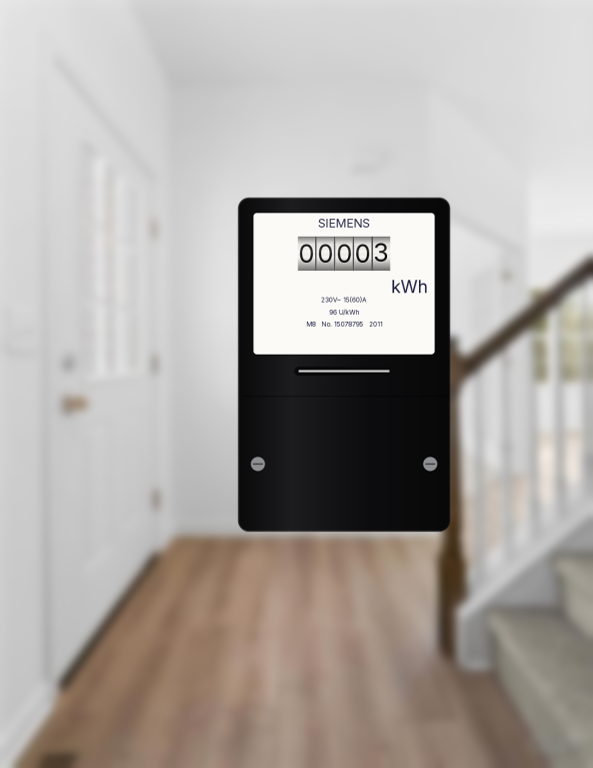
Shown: 3 kWh
